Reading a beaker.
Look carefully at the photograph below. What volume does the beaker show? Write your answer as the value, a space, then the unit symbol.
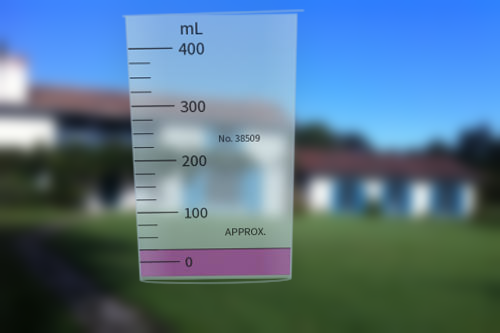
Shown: 25 mL
